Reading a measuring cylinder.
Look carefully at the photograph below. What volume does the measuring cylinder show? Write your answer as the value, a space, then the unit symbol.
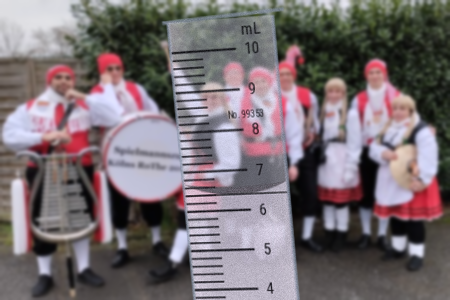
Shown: 6.4 mL
